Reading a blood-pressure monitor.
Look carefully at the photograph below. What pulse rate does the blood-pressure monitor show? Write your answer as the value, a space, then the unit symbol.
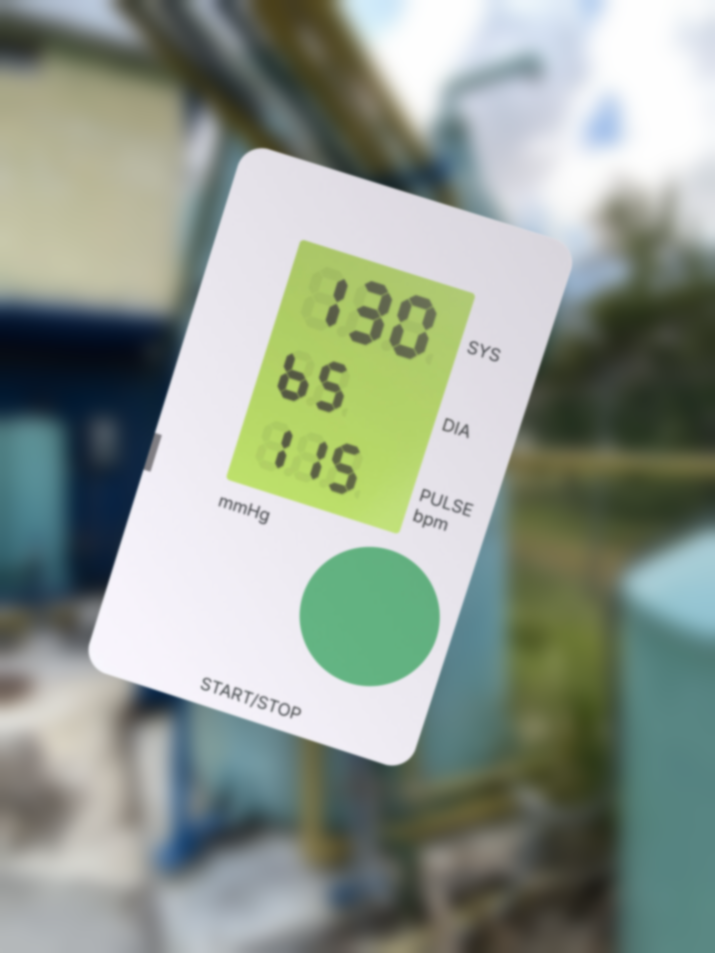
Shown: 115 bpm
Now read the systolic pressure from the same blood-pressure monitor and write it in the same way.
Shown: 130 mmHg
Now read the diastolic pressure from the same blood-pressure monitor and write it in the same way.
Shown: 65 mmHg
